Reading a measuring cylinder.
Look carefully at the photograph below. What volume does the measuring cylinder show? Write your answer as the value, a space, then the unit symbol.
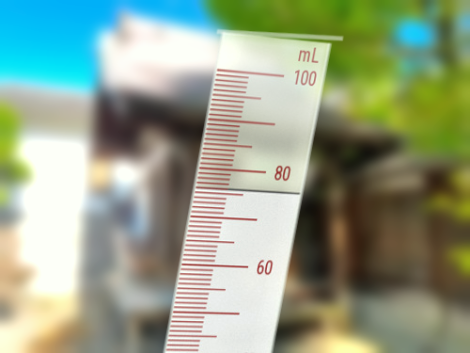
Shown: 76 mL
